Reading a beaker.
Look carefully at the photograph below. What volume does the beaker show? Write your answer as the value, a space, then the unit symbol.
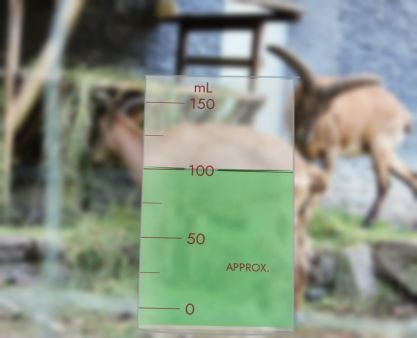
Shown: 100 mL
